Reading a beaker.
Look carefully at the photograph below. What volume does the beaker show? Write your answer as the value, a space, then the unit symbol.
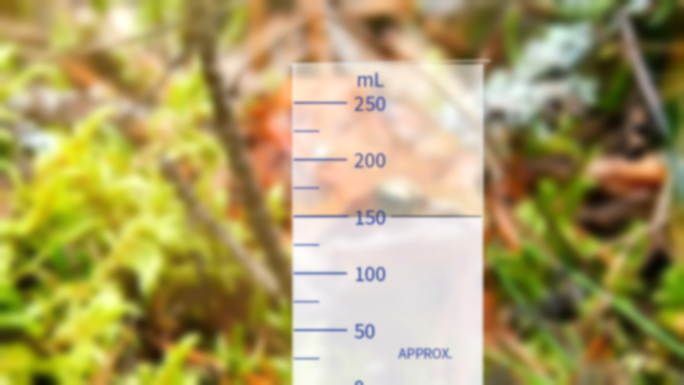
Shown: 150 mL
